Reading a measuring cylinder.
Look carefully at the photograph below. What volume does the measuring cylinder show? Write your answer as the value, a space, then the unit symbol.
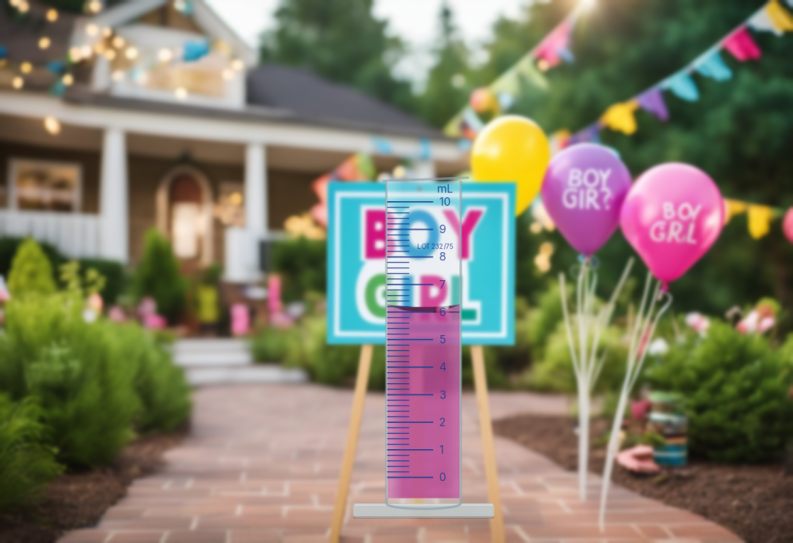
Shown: 6 mL
